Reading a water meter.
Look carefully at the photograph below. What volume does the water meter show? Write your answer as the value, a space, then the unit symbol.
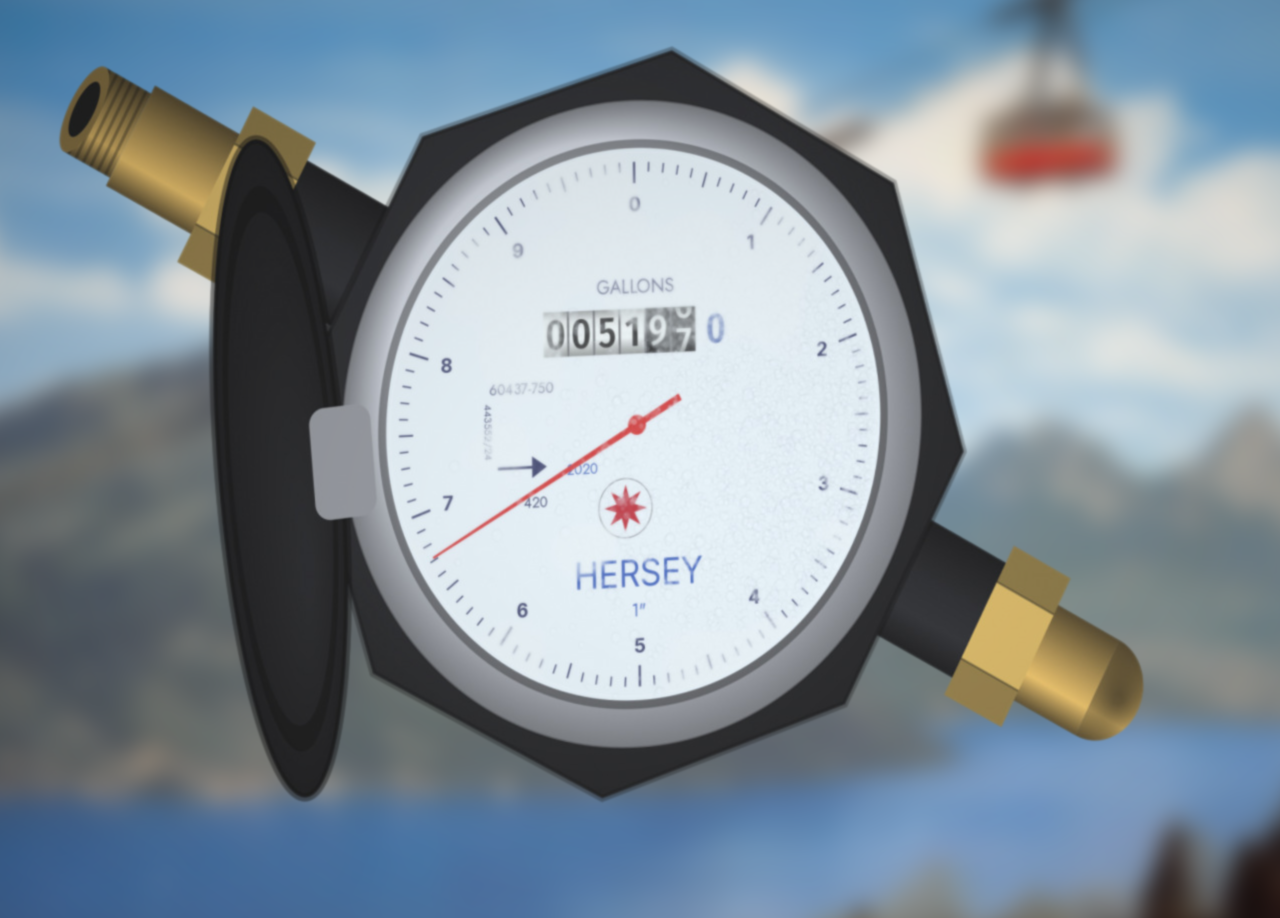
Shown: 51966.7 gal
